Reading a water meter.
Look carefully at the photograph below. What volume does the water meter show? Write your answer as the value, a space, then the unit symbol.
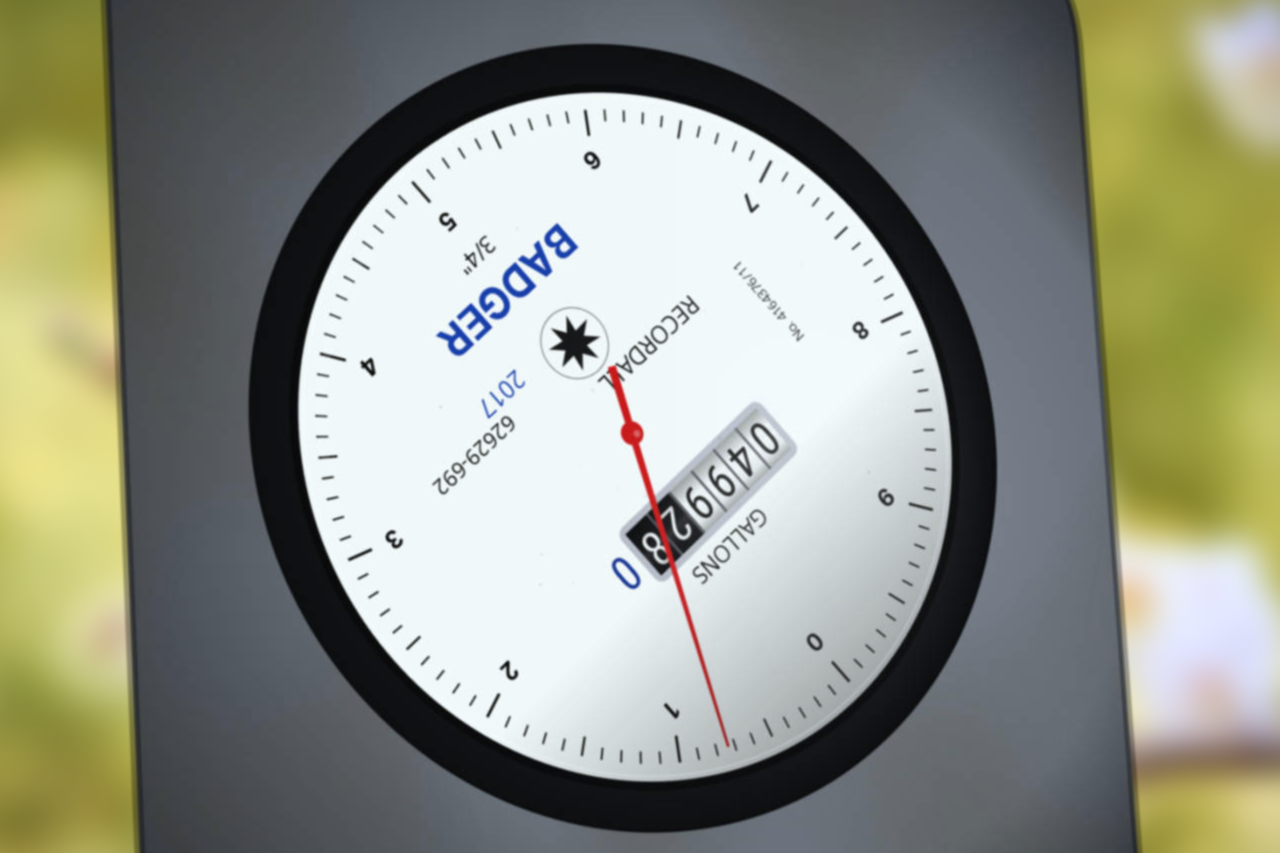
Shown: 499280.7 gal
